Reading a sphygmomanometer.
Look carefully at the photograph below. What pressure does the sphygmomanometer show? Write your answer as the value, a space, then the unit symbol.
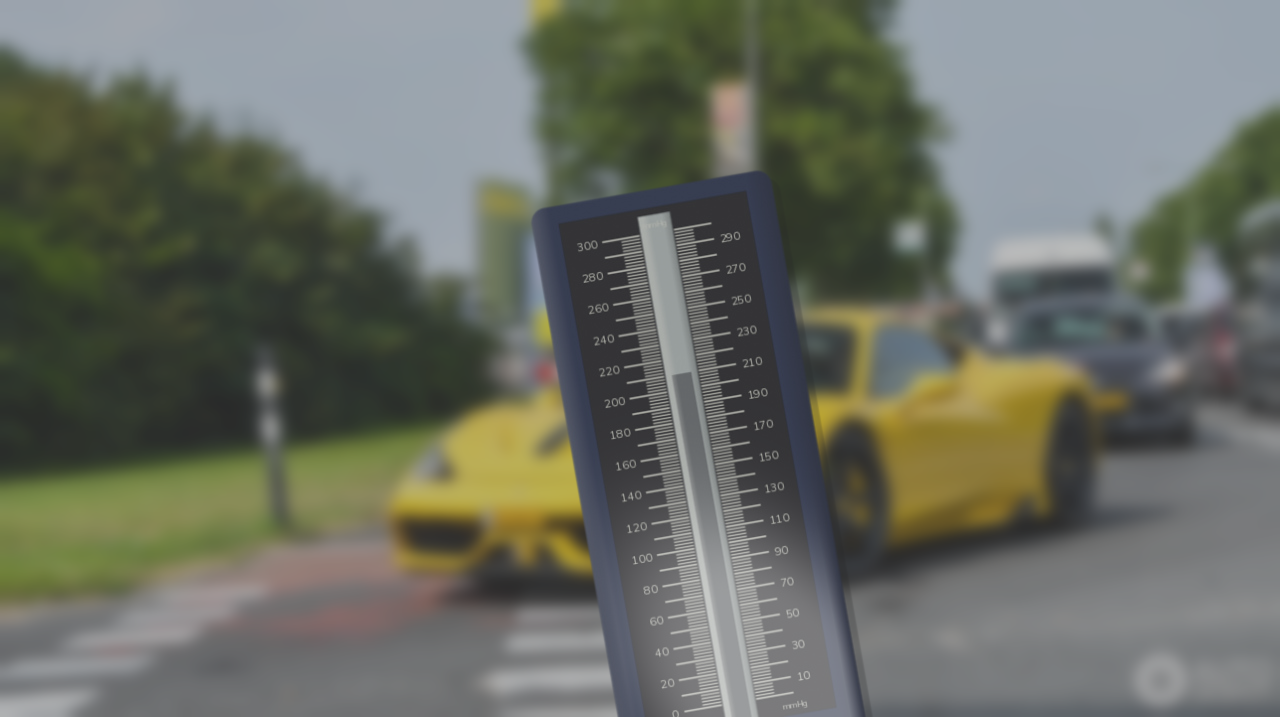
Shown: 210 mmHg
